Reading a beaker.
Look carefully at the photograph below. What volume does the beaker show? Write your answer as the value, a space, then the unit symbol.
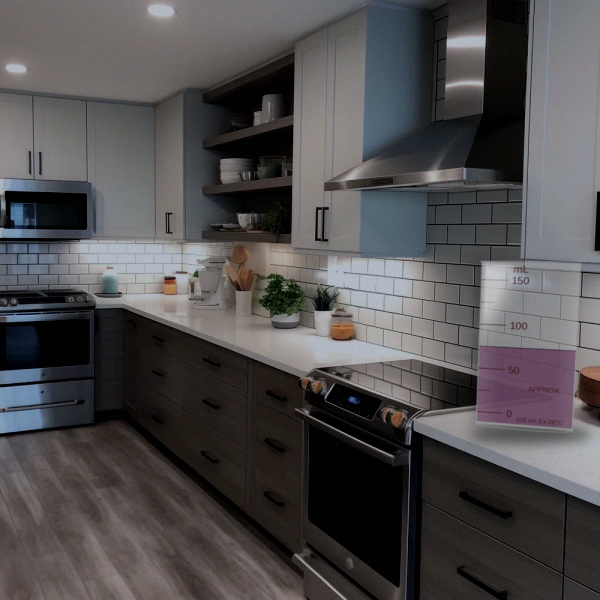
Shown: 75 mL
